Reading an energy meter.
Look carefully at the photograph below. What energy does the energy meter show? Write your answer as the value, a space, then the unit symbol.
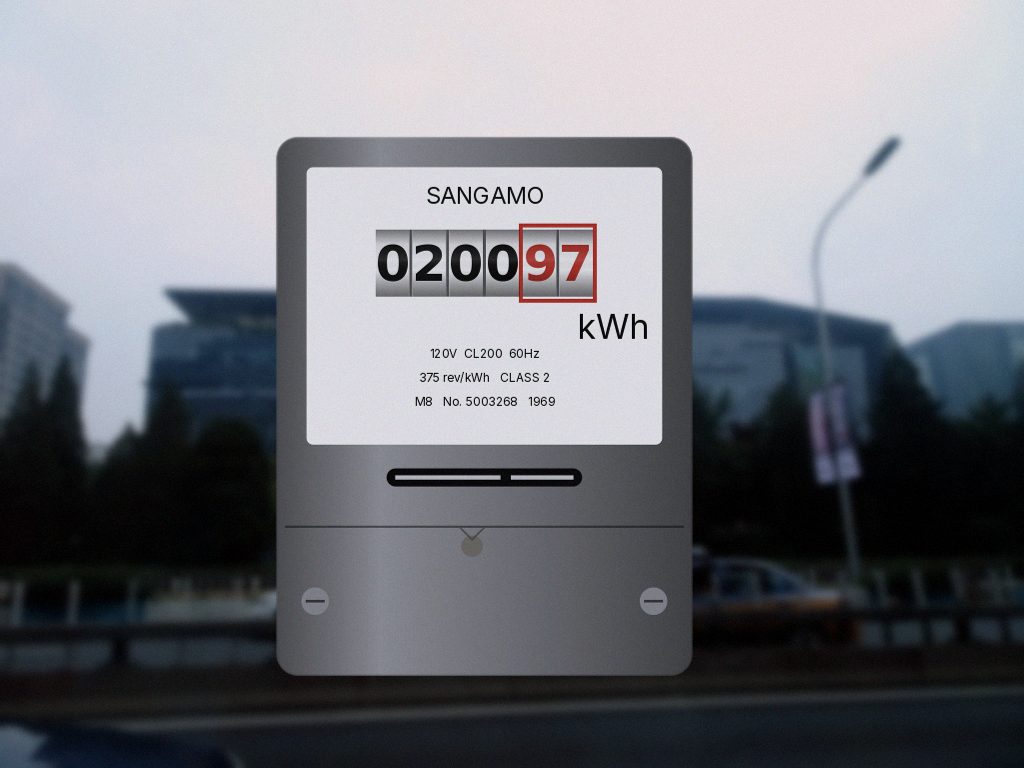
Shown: 200.97 kWh
